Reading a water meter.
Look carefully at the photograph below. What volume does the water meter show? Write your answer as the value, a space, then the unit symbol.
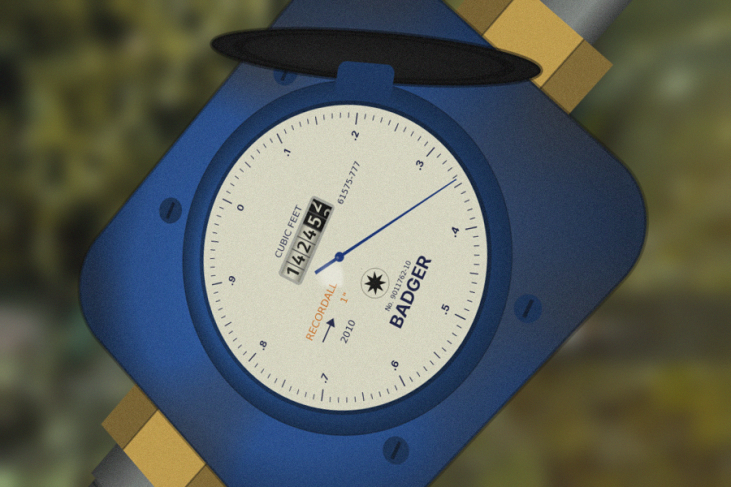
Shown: 142452.34 ft³
